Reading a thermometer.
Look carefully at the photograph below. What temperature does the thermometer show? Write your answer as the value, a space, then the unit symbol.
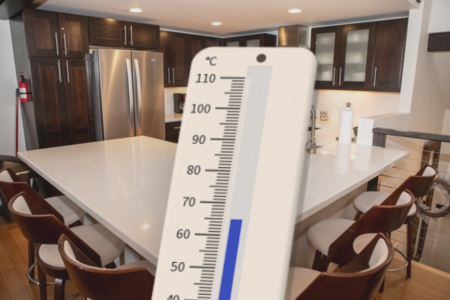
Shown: 65 °C
